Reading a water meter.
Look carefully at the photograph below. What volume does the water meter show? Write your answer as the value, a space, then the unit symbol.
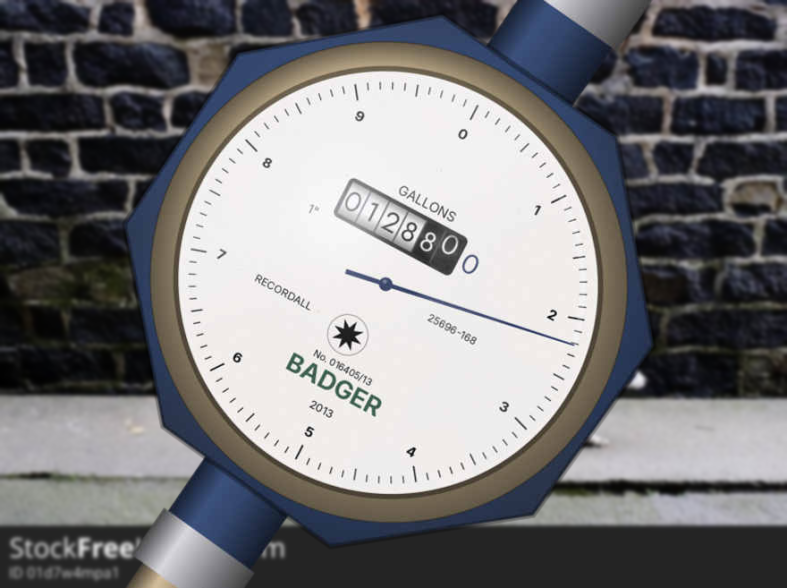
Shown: 128802.2 gal
